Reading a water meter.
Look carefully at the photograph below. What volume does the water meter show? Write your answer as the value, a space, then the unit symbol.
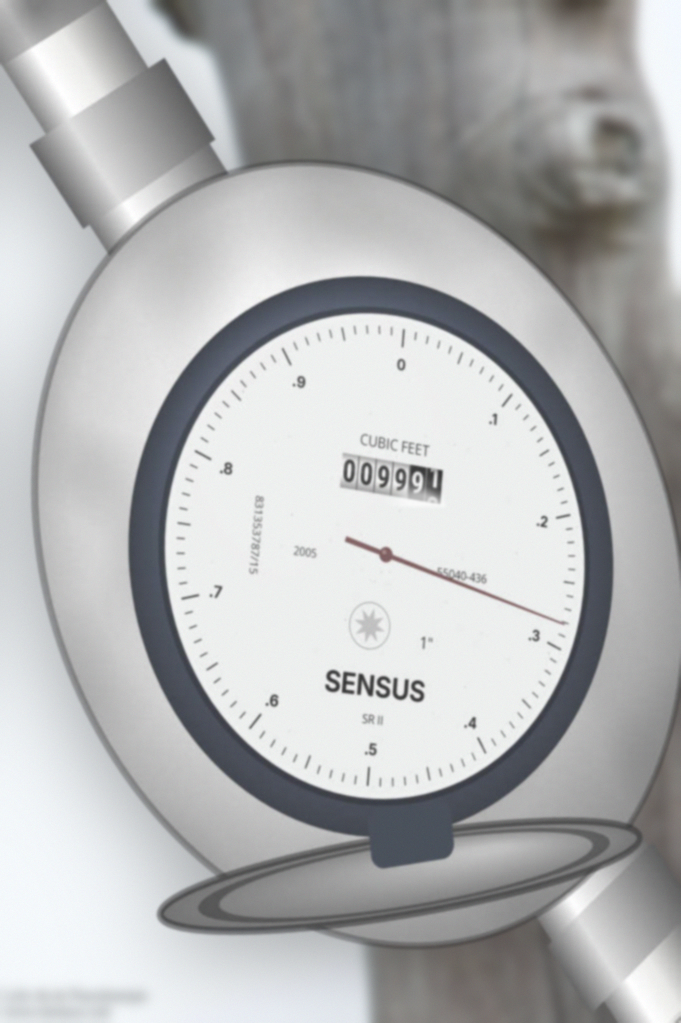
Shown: 9991.28 ft³
